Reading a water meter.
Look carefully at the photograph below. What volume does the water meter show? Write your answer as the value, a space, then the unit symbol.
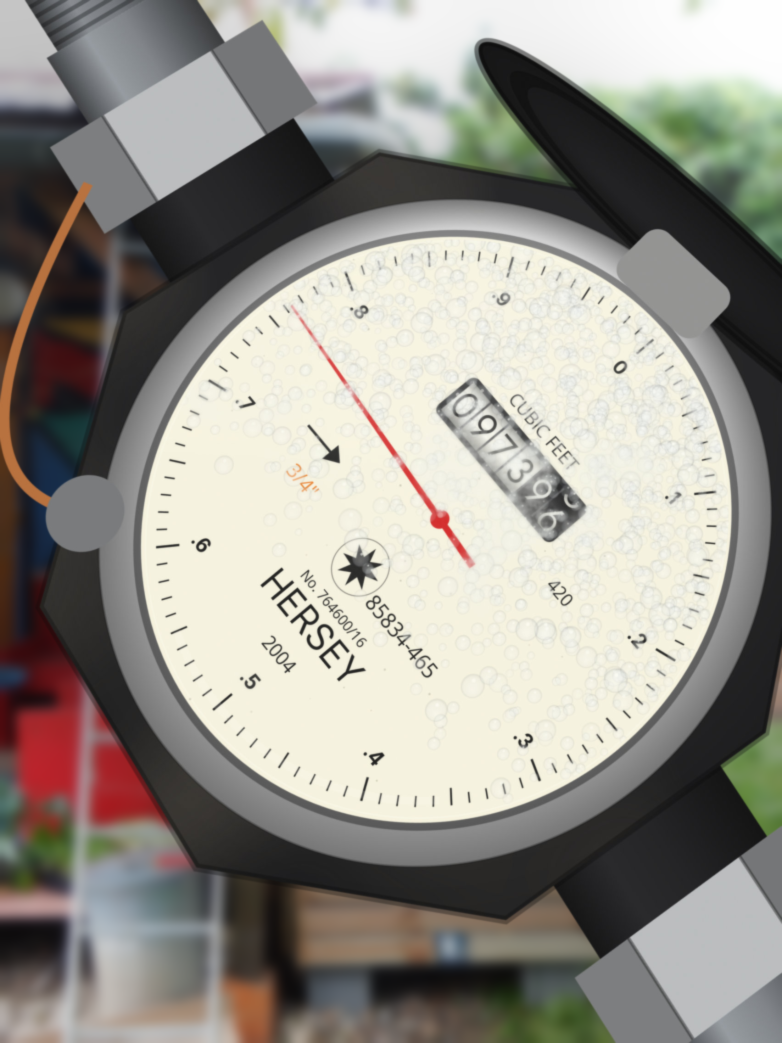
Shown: 97395.76 ft³
